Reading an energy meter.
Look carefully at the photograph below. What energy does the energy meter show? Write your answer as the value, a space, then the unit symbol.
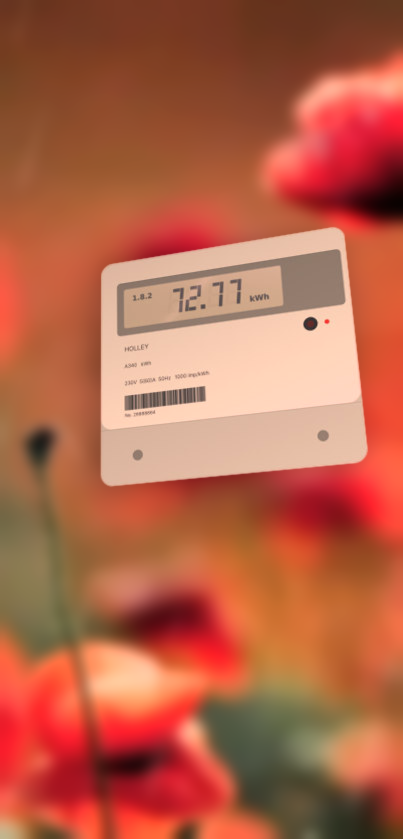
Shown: 72.77 kWh
